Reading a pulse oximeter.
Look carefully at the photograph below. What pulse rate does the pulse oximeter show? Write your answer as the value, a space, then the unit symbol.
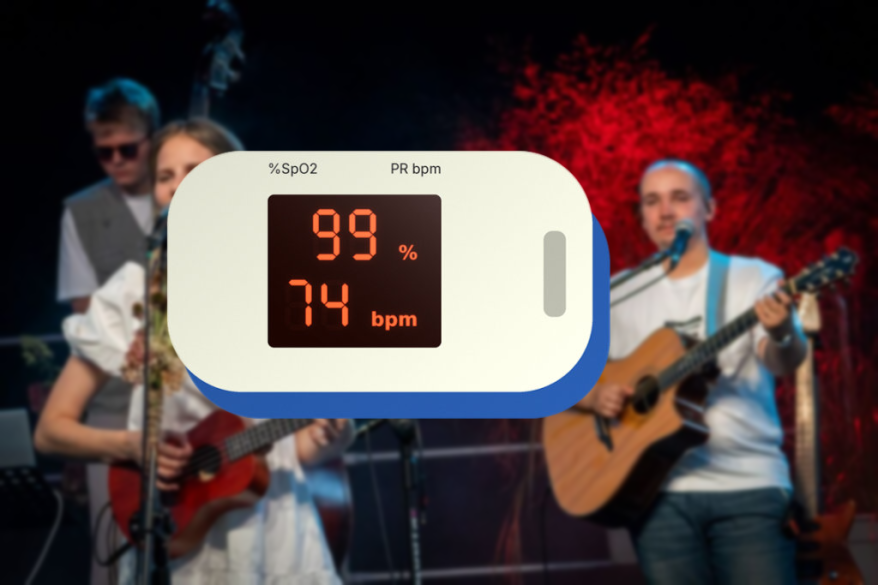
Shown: 74 bpm
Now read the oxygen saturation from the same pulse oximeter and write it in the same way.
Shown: 99 %
